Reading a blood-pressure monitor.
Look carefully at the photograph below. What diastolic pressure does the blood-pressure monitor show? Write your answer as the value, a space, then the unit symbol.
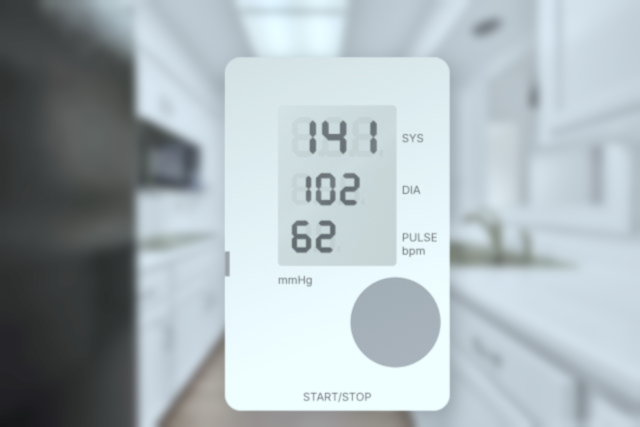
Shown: 102 mmHg
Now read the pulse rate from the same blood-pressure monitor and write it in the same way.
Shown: 62 bpm
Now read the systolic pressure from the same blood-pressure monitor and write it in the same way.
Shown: 141 mmHg
